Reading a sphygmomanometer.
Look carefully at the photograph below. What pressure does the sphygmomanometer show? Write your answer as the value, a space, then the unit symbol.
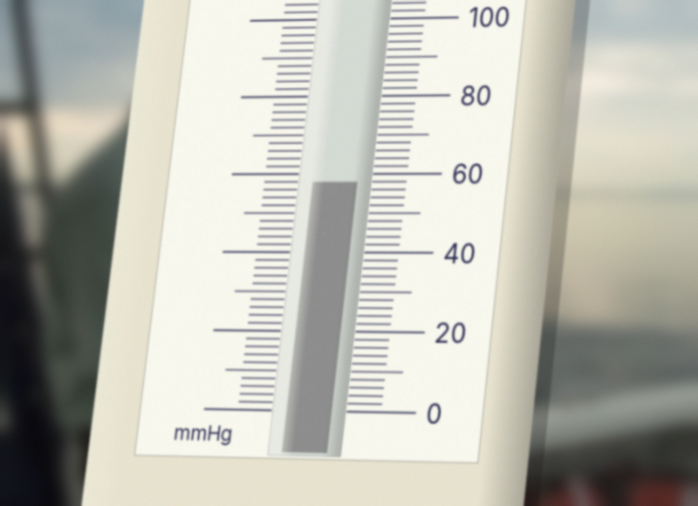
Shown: 58 mmHg
